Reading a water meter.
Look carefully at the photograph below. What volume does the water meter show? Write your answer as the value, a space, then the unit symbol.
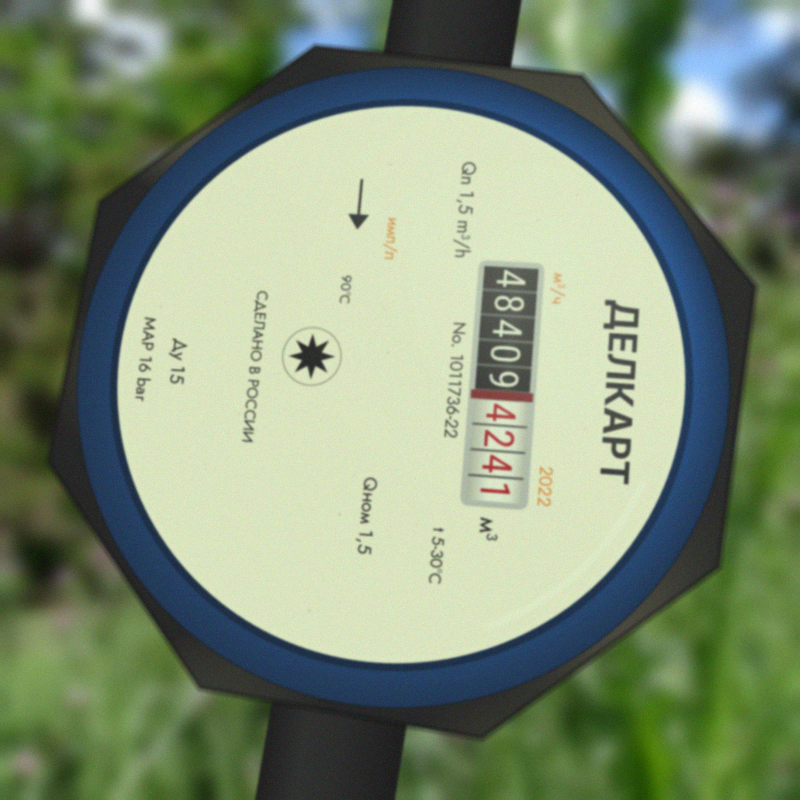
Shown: 48409.4241 m³
